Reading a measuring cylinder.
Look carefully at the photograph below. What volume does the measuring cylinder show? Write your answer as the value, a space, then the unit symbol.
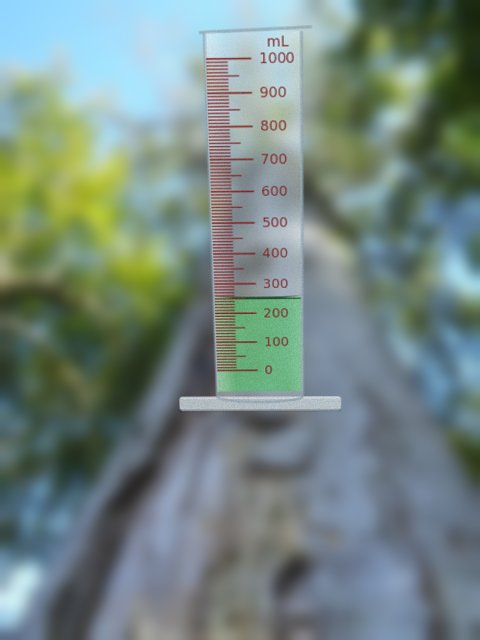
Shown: 250 mL
